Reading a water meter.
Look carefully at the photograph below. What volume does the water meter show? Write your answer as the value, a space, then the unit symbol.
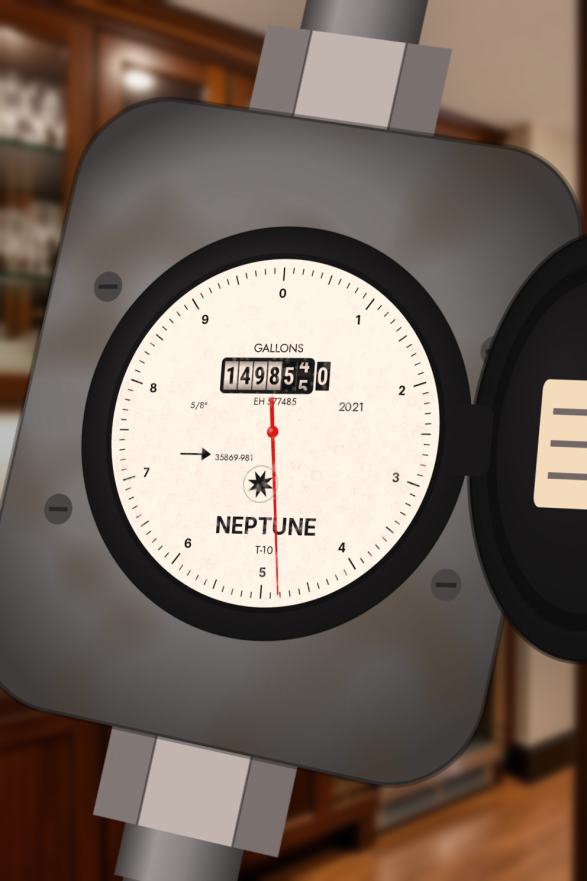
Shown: 1498544.8 gal
